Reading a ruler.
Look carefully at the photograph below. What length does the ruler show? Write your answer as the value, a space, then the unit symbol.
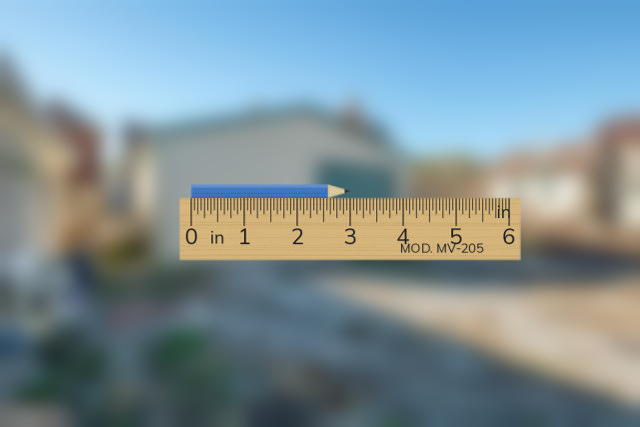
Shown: 3 in
